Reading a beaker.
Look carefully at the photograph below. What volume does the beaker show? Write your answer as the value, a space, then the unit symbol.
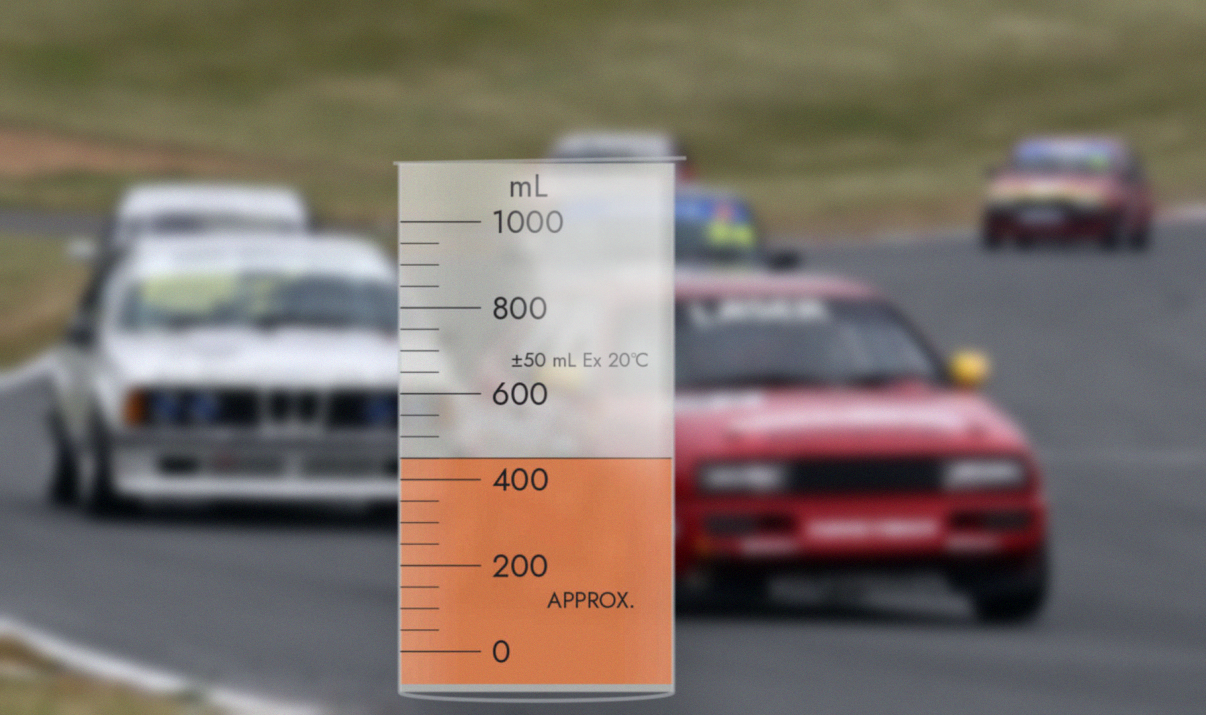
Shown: 450 mL
